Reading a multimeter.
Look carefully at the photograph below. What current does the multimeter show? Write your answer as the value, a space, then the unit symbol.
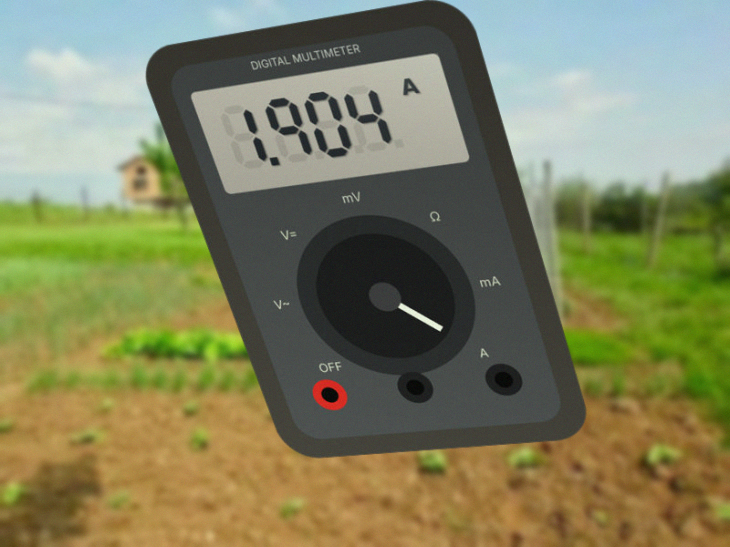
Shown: 1.904 A
